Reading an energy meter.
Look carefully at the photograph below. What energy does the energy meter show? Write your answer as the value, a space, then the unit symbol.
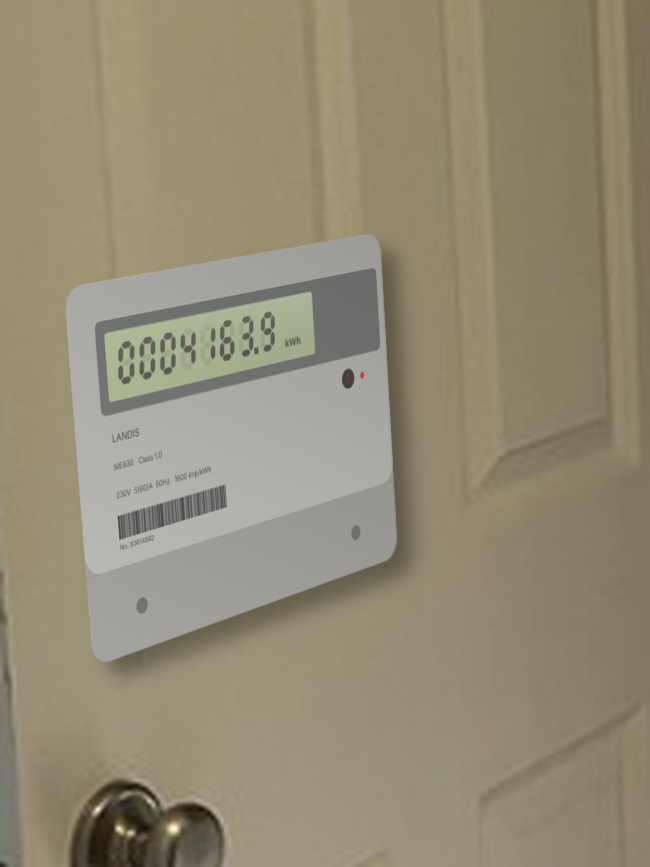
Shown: 4163.9 kWh
